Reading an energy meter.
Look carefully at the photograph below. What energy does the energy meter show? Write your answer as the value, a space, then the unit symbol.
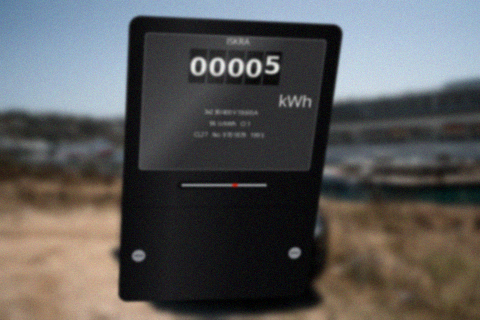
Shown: 5 kWh
